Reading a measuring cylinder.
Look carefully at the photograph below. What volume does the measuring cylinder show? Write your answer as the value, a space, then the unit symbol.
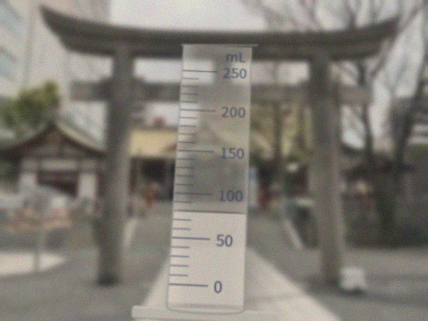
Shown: 80 mL
